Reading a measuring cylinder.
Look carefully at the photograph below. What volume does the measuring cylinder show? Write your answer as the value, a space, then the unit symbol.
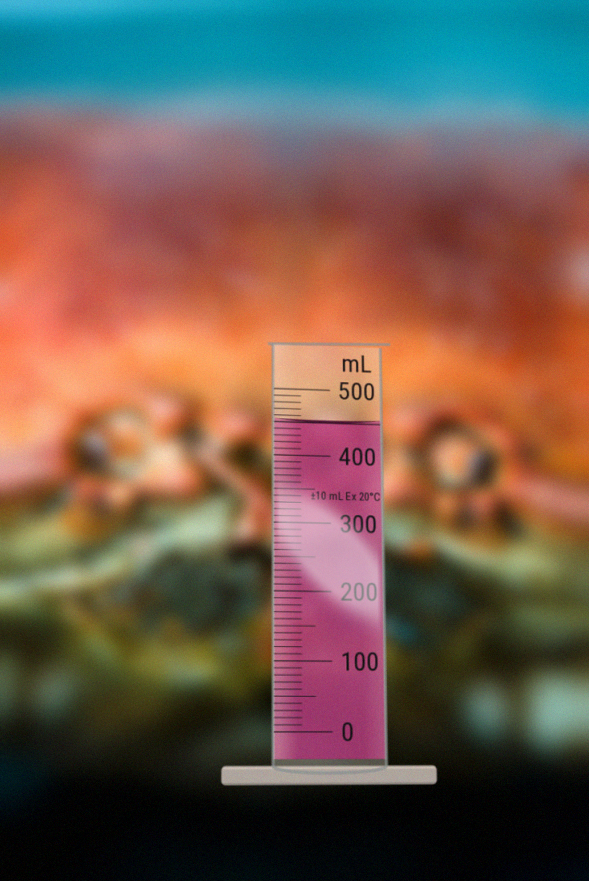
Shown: 450 mL
